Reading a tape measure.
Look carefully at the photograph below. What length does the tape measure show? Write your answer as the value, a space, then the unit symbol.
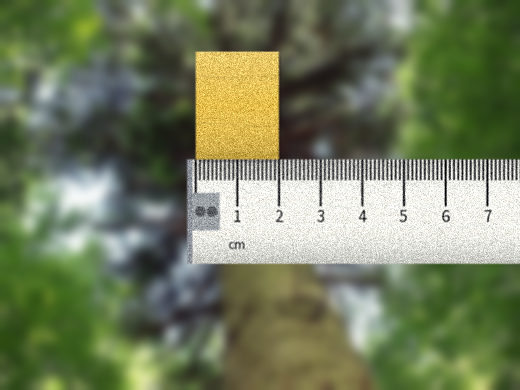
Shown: 2 cm
